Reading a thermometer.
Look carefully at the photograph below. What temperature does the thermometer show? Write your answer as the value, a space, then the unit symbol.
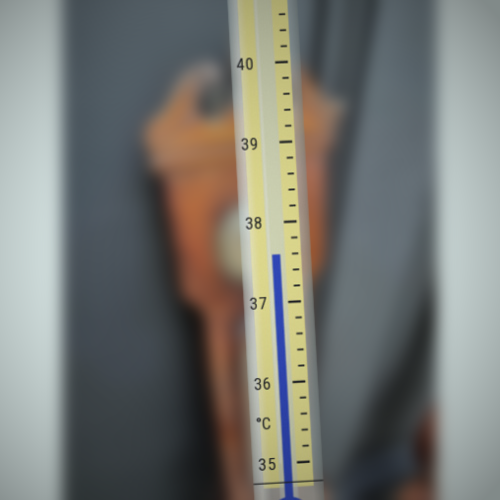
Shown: 37.6 °C
